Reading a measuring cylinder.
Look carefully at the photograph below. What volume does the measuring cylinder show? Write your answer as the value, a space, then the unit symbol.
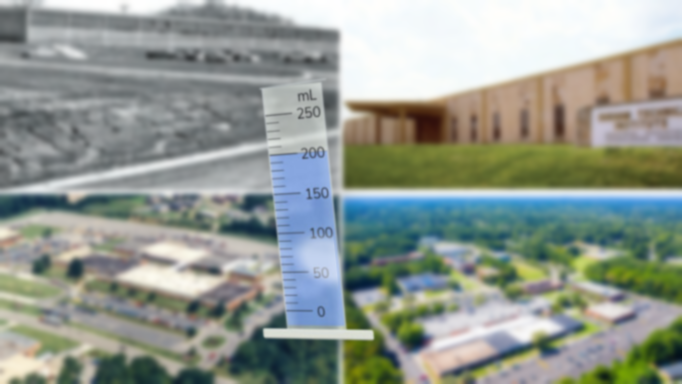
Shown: 200 mL
